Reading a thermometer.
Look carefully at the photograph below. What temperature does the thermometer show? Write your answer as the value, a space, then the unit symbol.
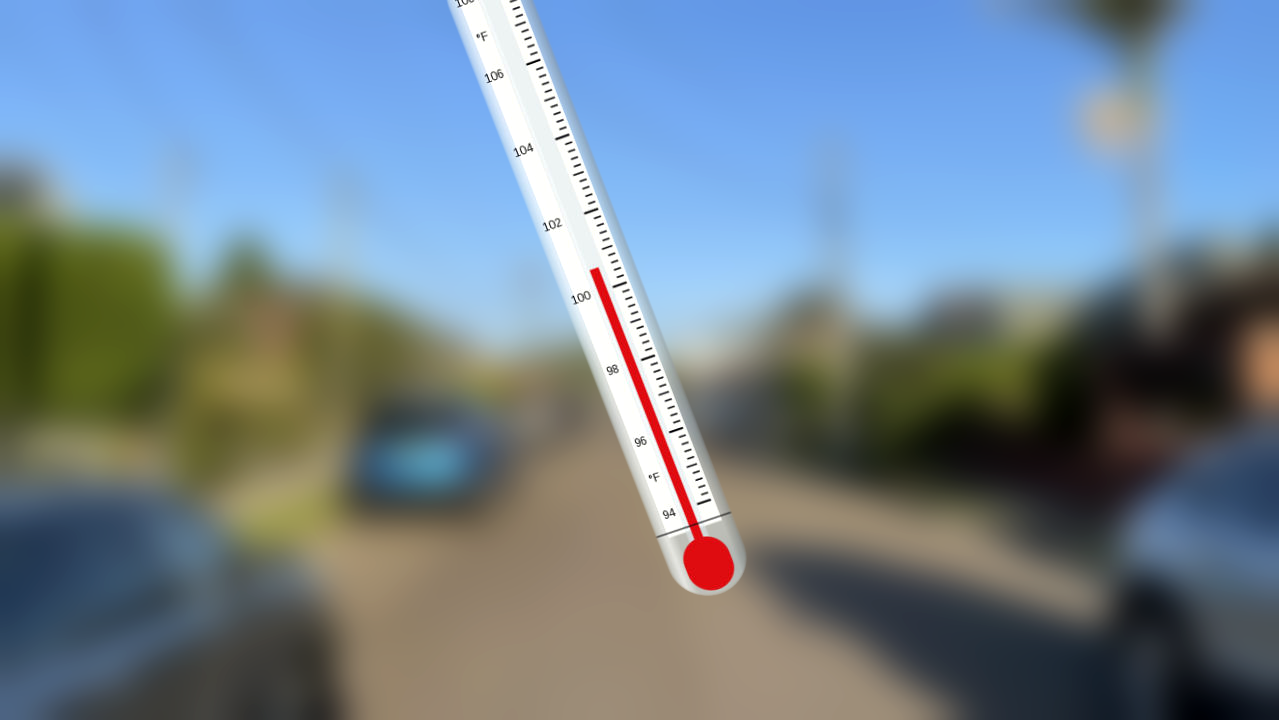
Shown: 100.6 °F
